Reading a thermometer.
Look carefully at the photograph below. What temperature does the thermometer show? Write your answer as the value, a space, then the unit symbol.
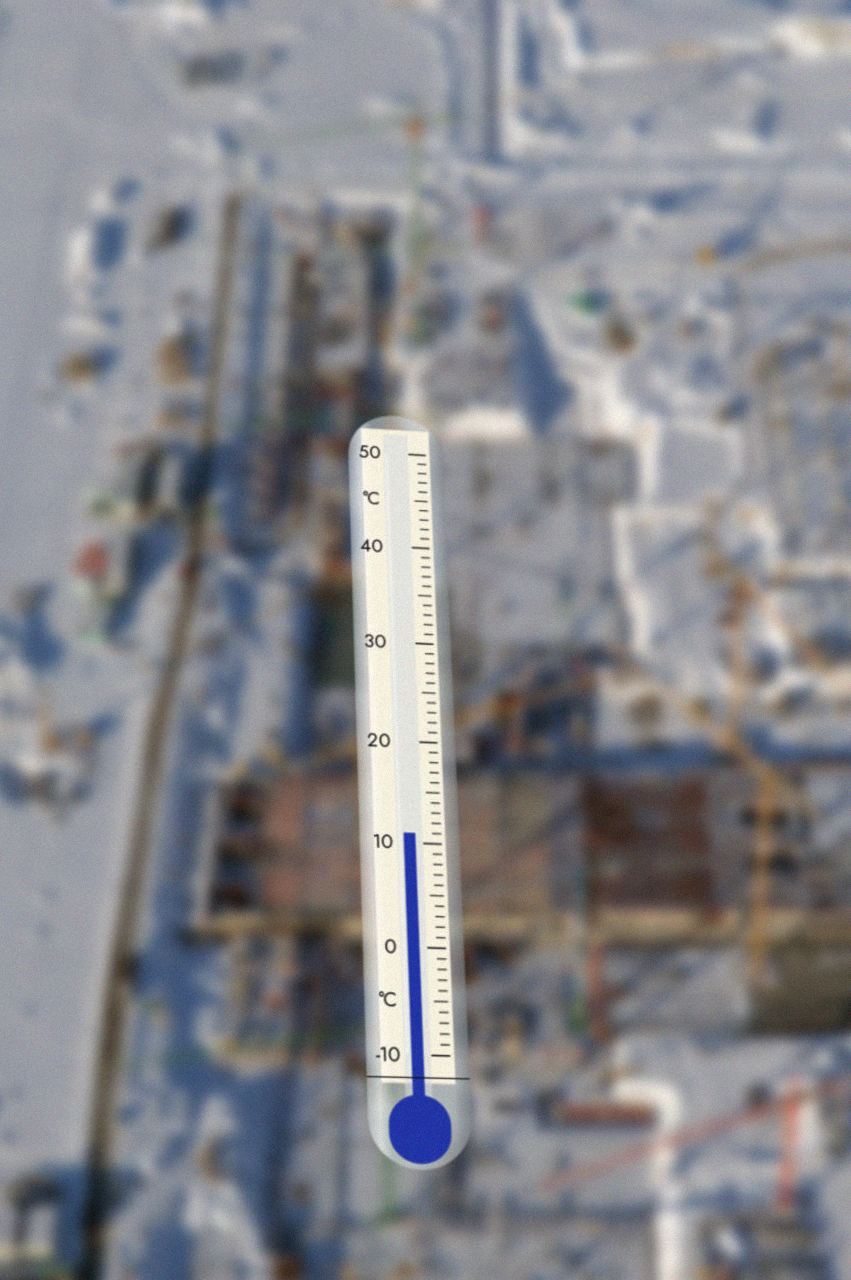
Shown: 11 °C
